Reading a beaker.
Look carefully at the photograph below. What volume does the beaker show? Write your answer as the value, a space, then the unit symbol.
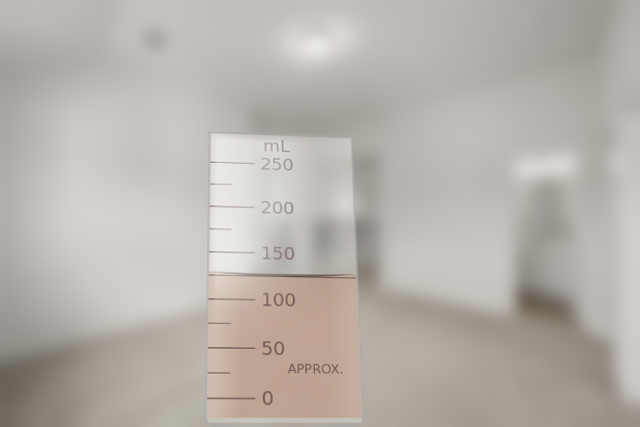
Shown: 125 mL
